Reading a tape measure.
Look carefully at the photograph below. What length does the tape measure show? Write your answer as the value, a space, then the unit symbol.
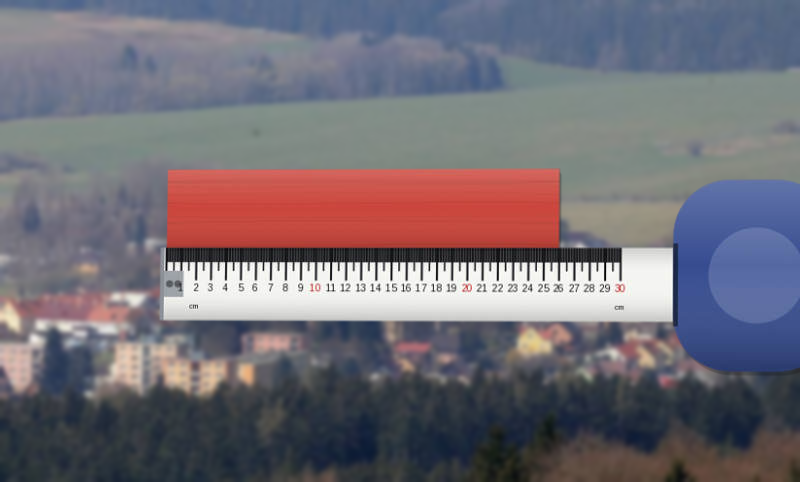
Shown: 26 cm
